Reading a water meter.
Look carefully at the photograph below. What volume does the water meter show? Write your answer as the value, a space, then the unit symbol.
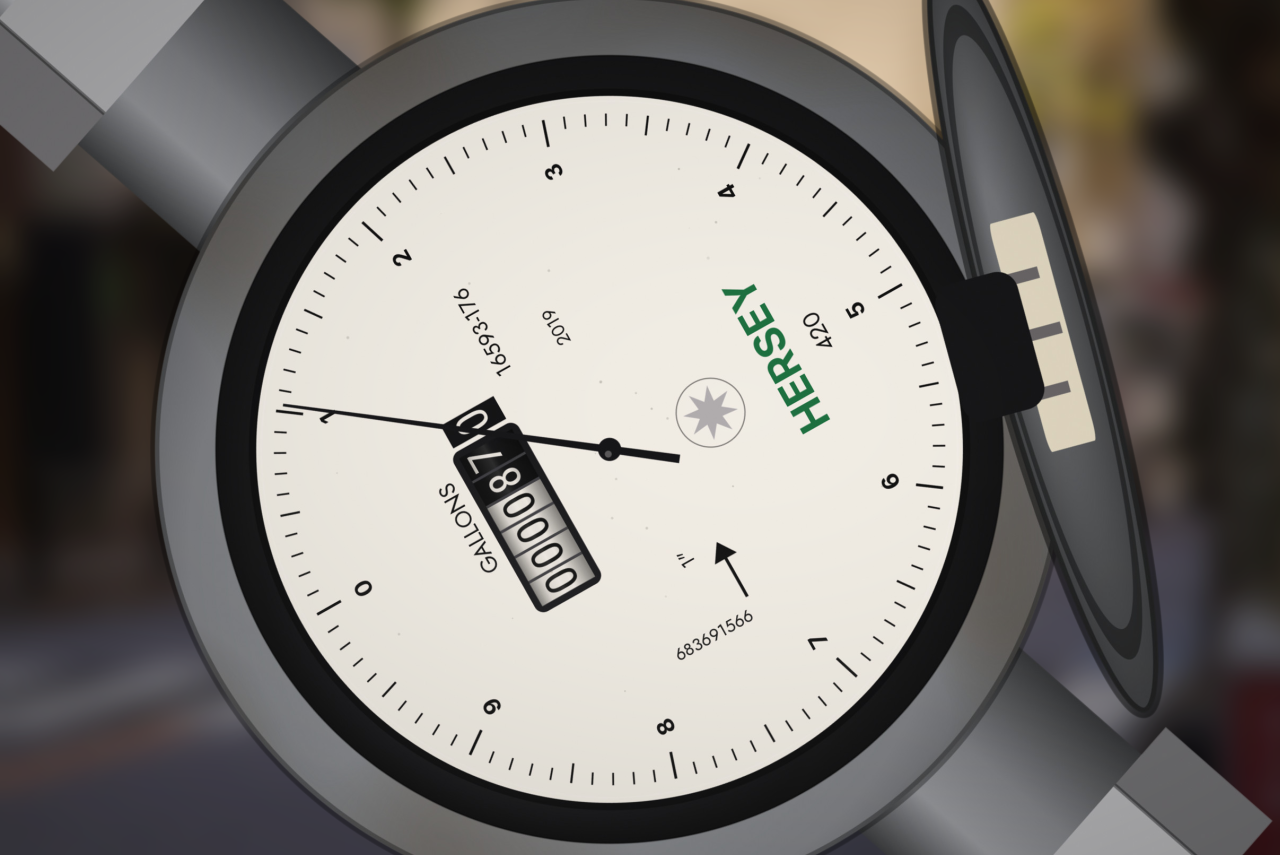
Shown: 871.0 gal
